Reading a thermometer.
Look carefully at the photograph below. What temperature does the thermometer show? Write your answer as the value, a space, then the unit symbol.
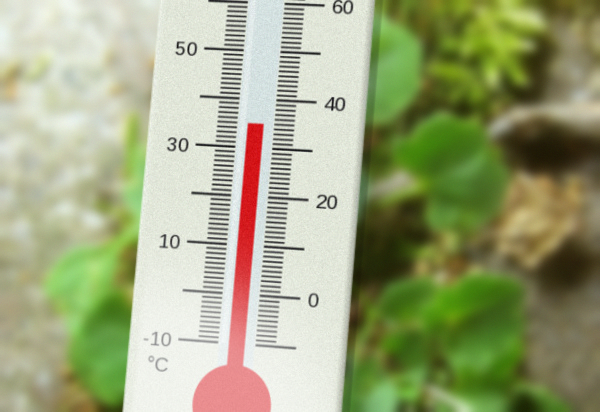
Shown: 35 °C
